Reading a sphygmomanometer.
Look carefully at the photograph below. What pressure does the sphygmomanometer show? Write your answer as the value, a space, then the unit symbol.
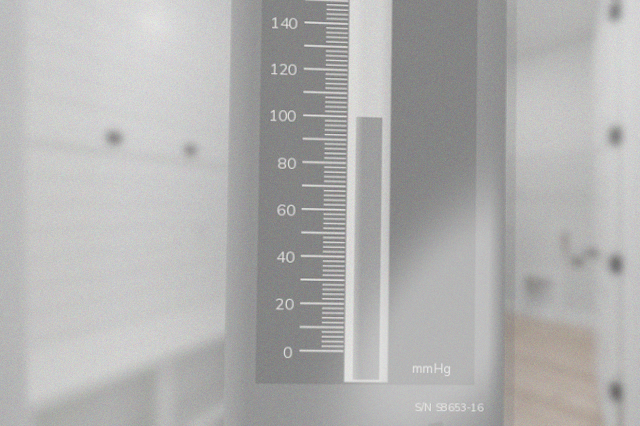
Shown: 100 mmHg
